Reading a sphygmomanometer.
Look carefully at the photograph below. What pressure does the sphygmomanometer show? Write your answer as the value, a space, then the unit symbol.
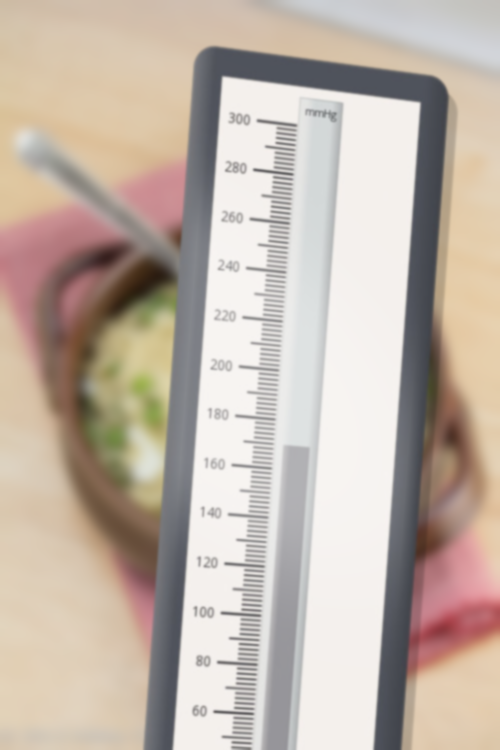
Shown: 170 mmHg
